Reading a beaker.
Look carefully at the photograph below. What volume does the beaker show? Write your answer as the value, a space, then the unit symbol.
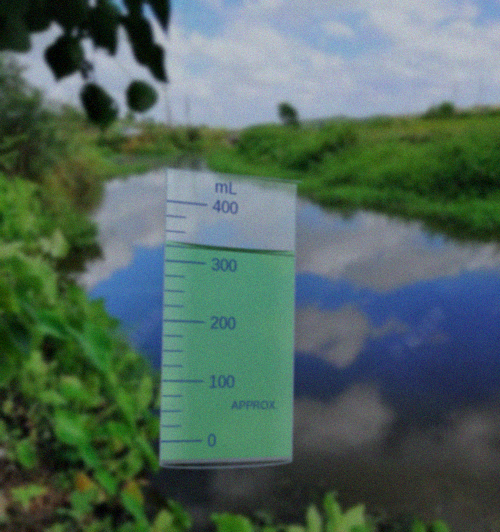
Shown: 325 mL
